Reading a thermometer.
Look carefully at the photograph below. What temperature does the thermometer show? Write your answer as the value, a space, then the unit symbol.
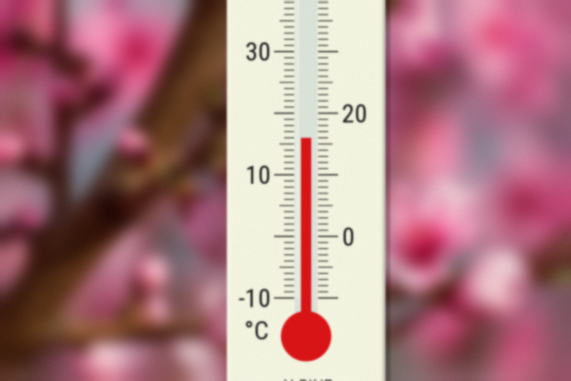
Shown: 16 °C
